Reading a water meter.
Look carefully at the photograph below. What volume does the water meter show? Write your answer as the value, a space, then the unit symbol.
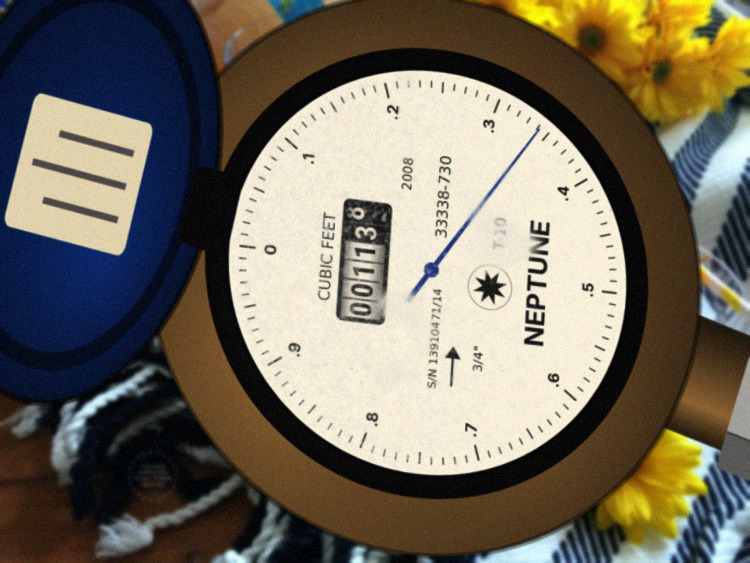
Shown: 1138.34 ft³
